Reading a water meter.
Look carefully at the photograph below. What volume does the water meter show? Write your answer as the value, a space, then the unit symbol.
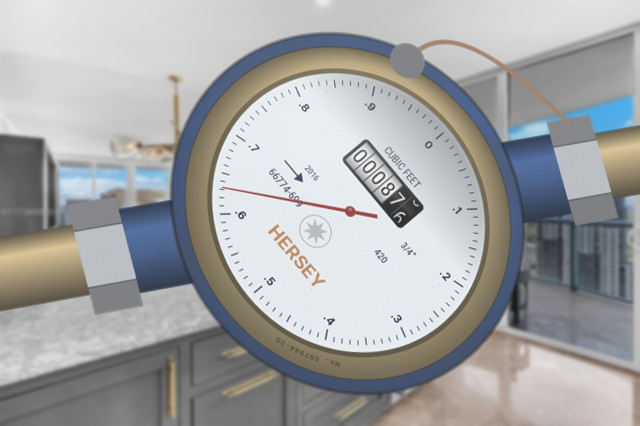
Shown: 875.63 ft³
